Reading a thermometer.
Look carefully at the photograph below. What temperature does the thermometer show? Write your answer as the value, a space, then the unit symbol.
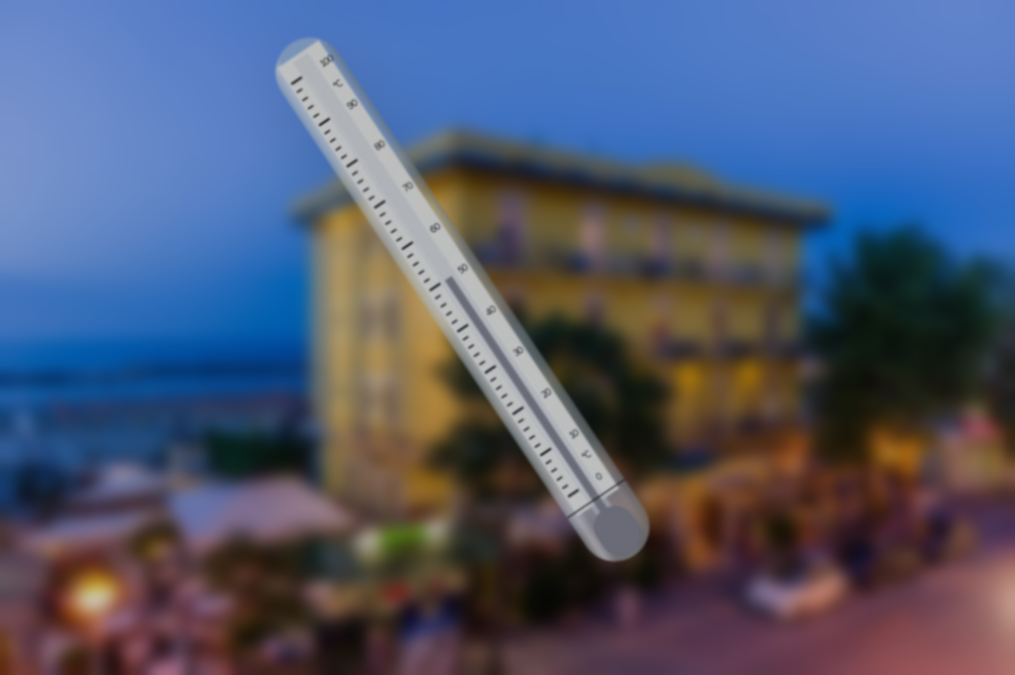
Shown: 50 °C
